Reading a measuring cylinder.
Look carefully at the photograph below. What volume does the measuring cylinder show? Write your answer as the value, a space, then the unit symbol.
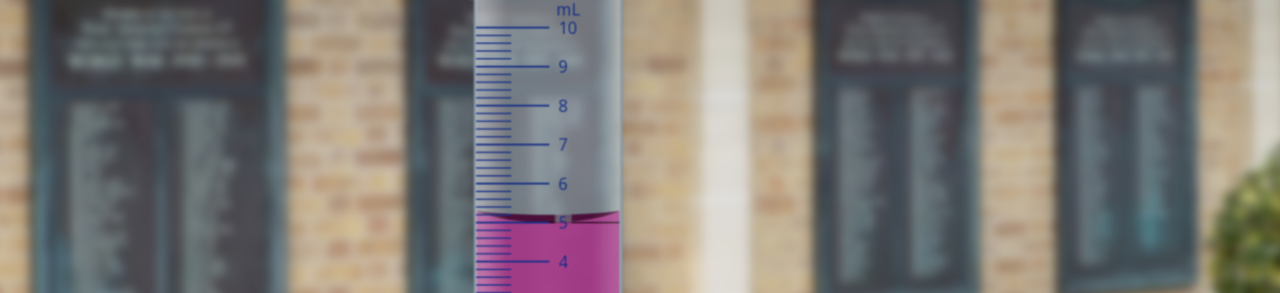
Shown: 5 mL
